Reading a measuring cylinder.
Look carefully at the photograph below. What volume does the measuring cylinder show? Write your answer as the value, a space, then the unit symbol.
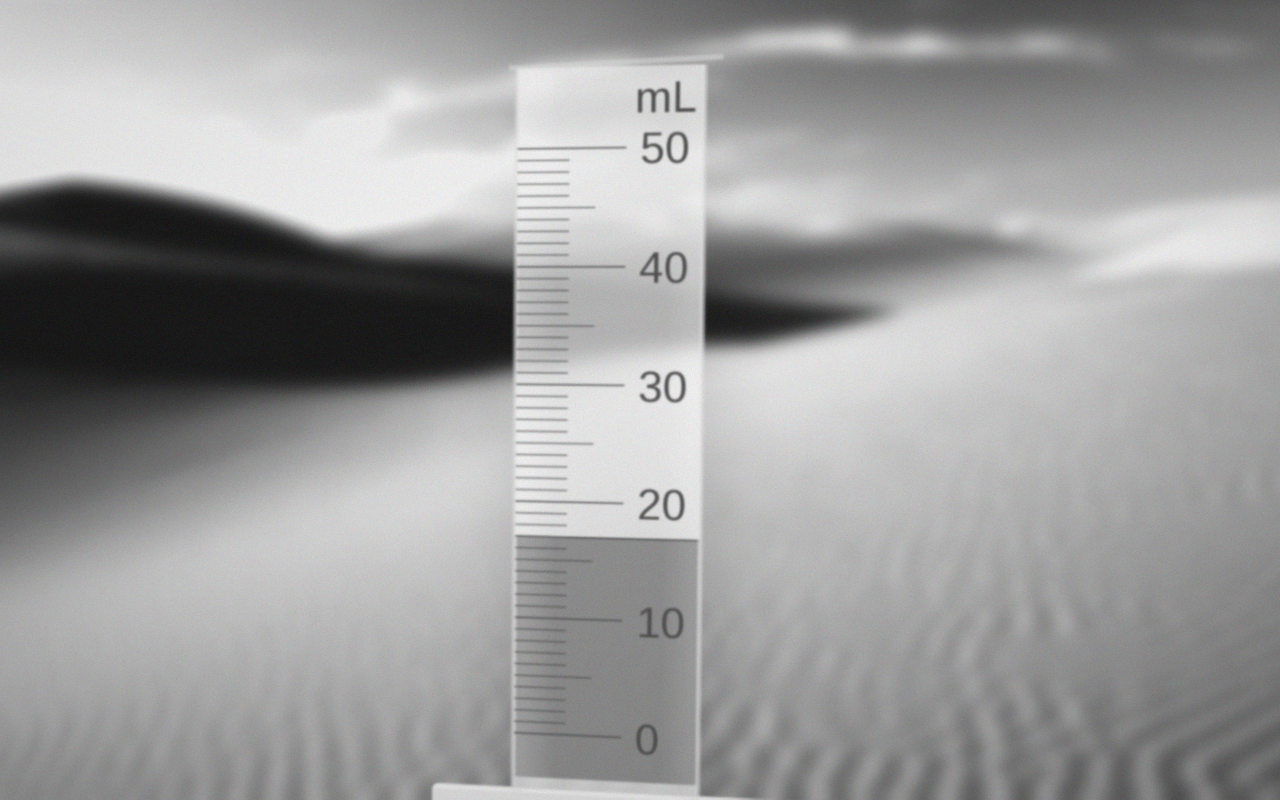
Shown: 17 mL
